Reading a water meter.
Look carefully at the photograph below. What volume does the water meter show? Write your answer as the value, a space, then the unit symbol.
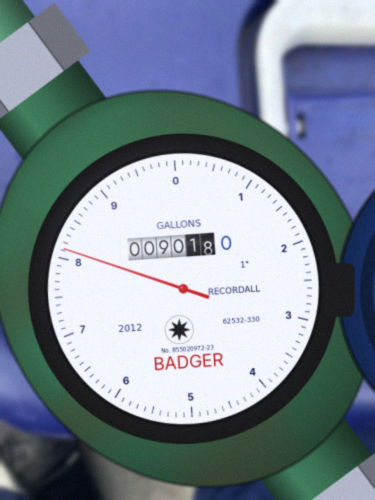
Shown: 90178.1 gal
